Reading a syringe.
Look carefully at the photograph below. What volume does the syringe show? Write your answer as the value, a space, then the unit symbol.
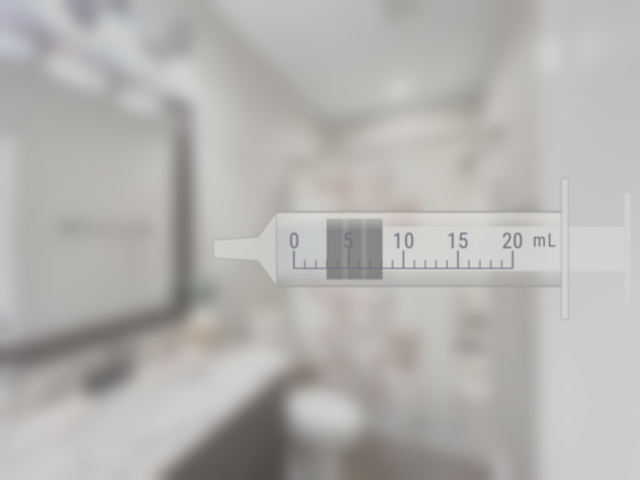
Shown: 3 mL
